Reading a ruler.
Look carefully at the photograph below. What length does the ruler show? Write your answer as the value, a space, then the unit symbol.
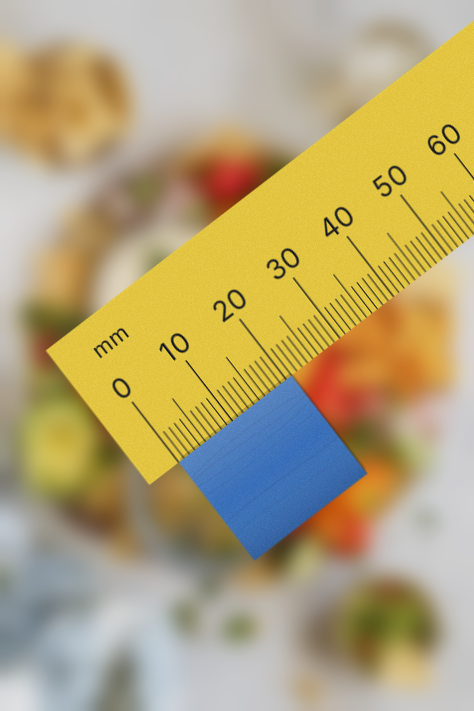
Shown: 21 mm
